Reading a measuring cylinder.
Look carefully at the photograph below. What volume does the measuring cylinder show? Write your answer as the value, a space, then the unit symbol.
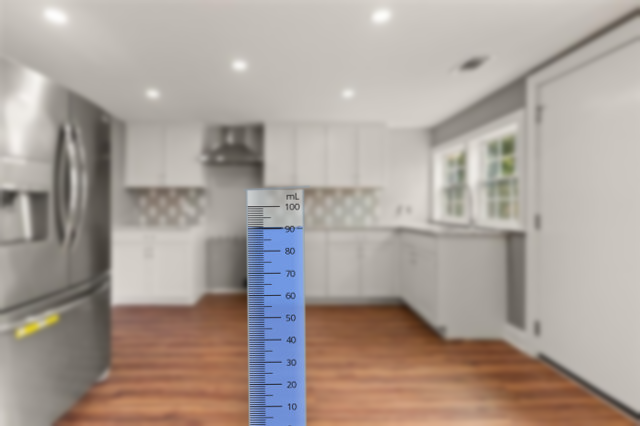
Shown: 90 mL
